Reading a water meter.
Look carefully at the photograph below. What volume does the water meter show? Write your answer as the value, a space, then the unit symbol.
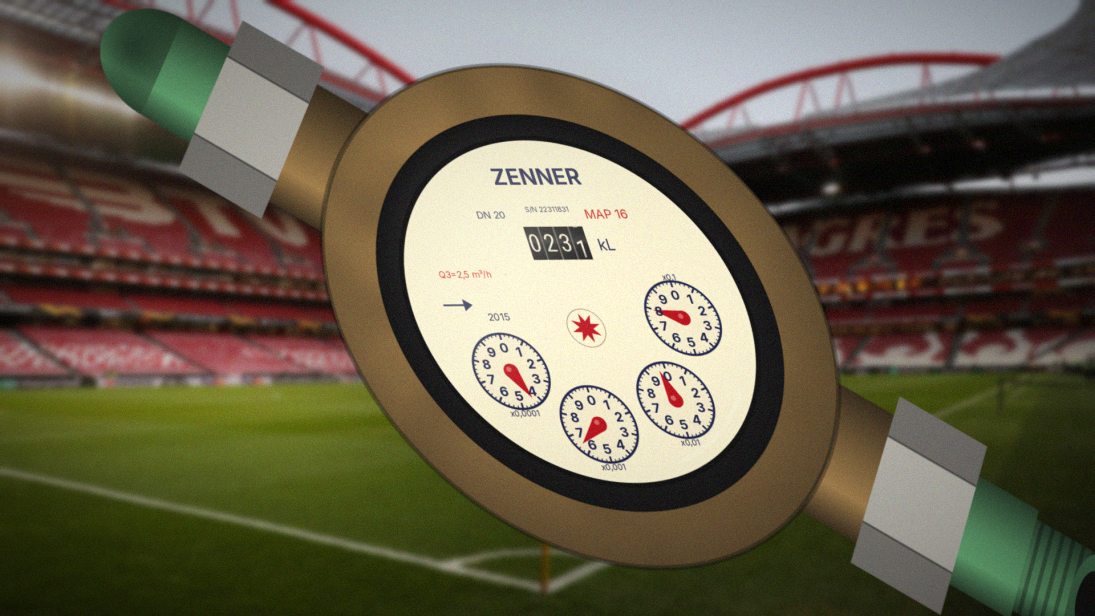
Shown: 230.7964 kL
